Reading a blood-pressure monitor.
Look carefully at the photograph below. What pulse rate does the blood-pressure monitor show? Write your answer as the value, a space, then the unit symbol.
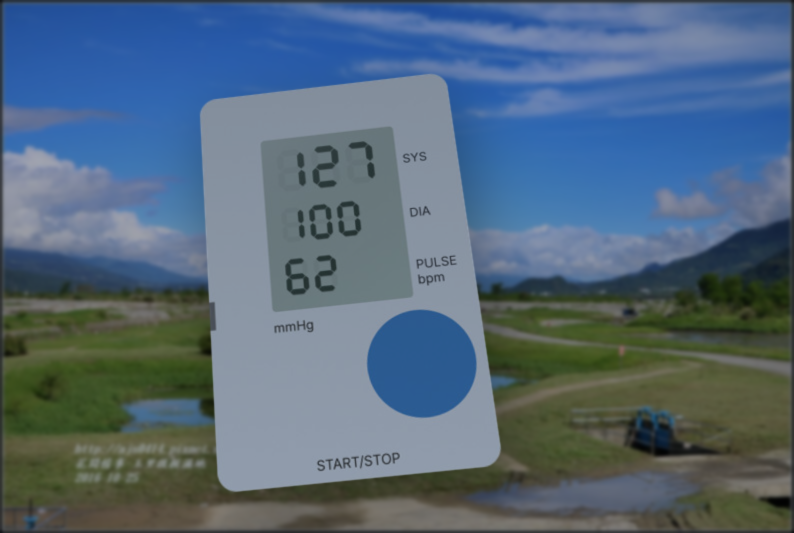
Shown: 62 bpm
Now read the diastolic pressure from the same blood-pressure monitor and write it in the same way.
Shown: 100 mmHg
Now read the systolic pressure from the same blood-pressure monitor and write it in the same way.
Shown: 127 mmHg
